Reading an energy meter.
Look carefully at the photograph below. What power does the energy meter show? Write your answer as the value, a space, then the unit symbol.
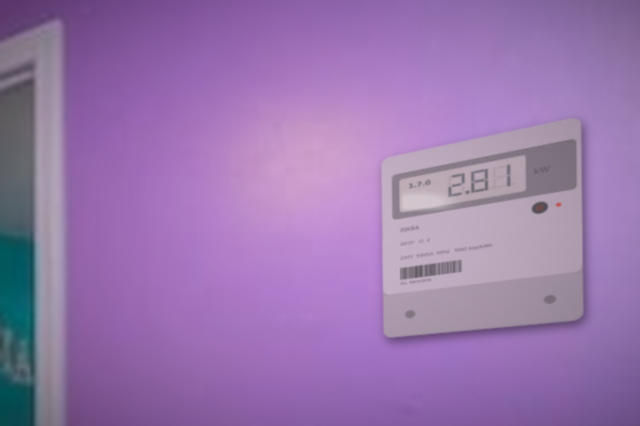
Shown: 2.81 kW
